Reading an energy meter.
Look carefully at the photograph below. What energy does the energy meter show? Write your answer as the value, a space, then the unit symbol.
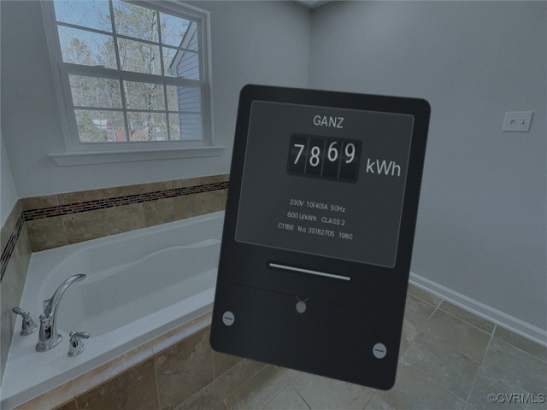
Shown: 7869 kWh
